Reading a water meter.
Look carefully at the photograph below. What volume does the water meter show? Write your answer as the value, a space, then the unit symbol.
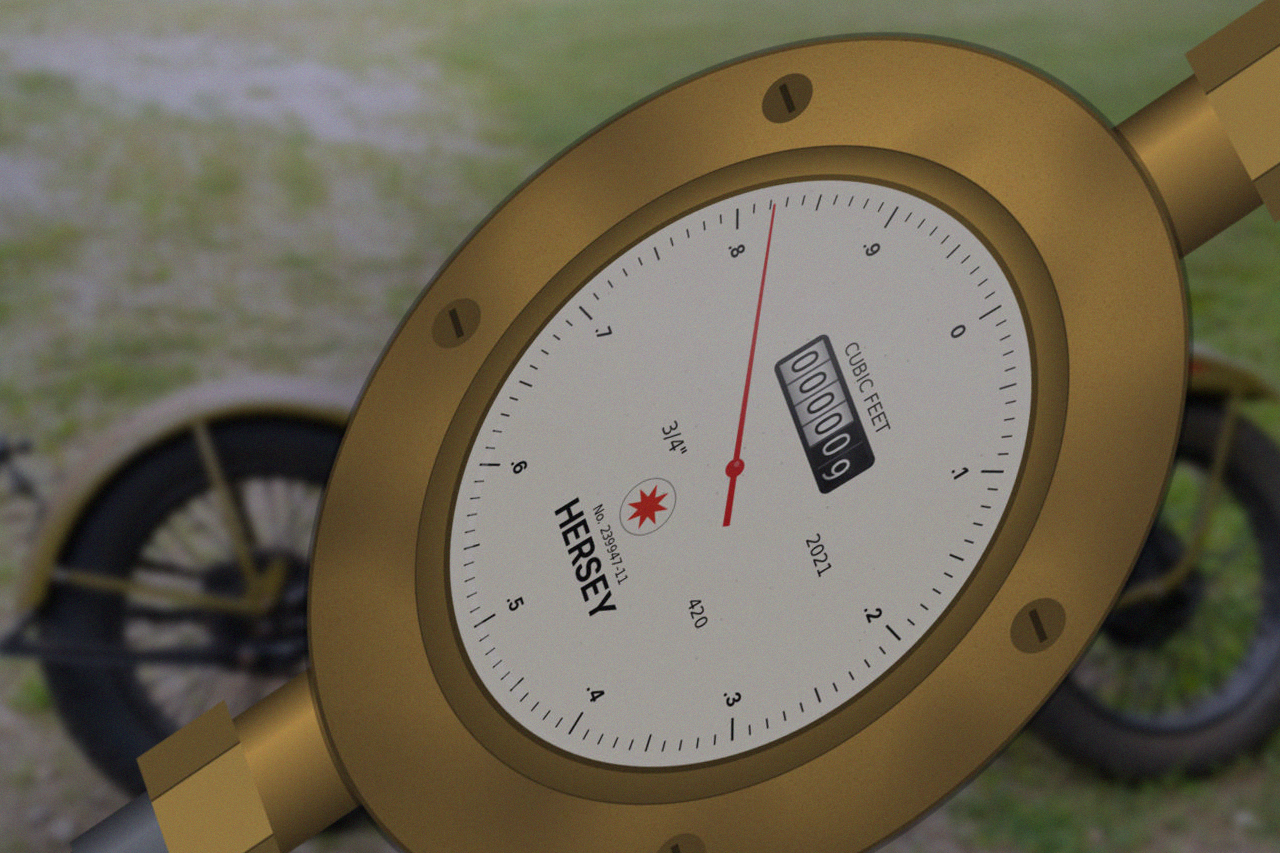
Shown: 8.82 ft³
